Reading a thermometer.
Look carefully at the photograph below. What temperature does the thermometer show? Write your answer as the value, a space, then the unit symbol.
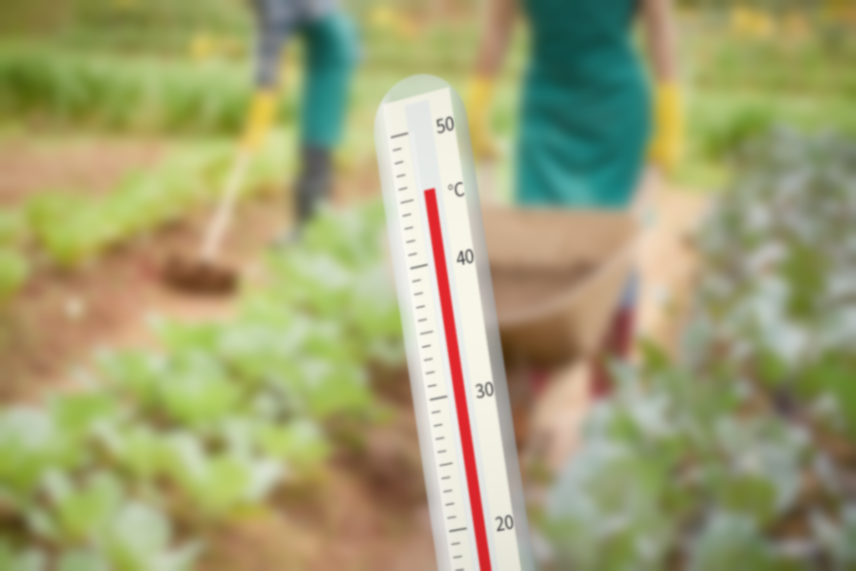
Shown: 45.5 °C
